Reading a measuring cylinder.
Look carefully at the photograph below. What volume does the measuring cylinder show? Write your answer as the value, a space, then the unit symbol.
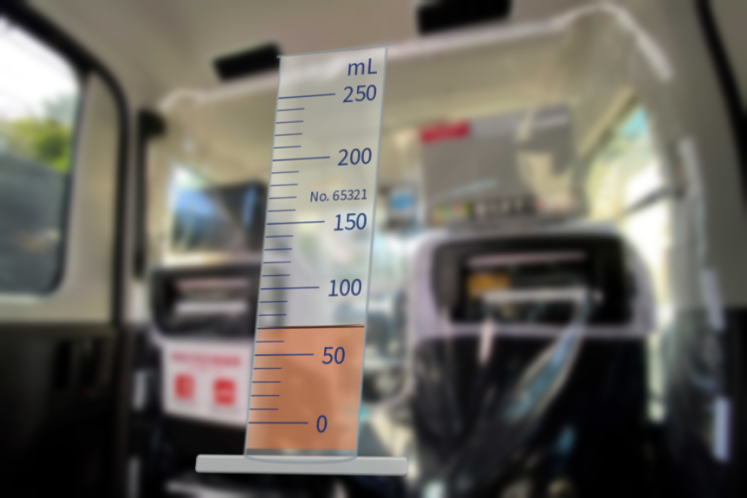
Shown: 70 mL
